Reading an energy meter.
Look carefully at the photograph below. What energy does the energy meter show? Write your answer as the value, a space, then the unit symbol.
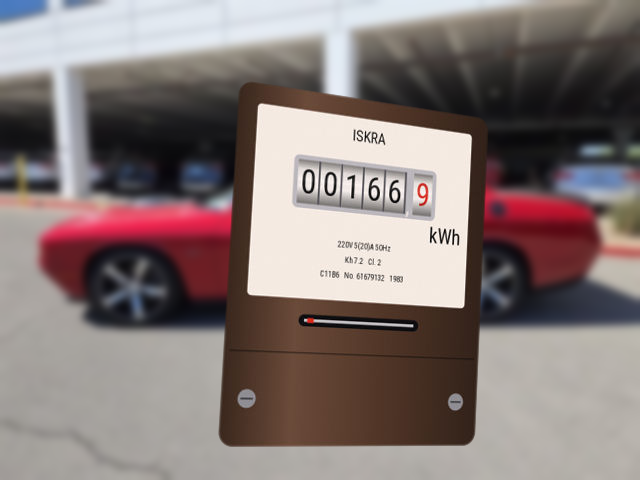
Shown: 166.9 kWh
